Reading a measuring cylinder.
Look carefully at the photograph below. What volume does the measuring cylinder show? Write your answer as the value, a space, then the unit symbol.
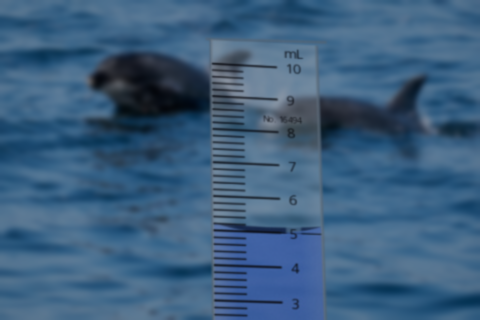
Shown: 5 mL
